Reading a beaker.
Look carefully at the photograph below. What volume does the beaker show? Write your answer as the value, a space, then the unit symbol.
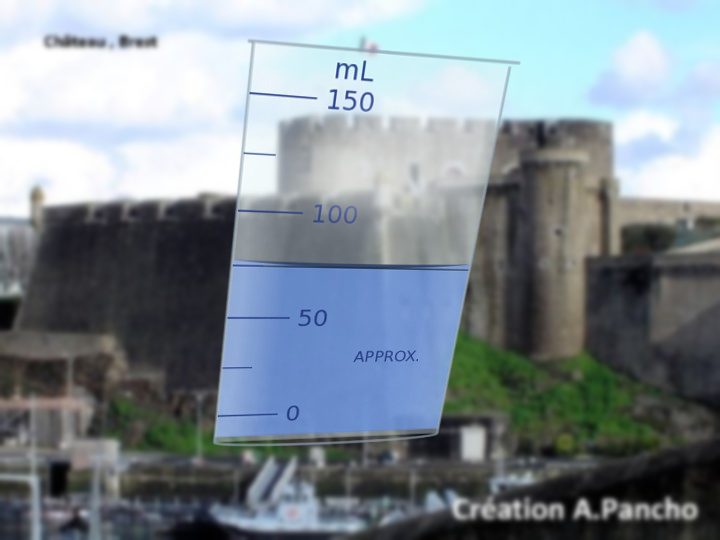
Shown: 75 mL
